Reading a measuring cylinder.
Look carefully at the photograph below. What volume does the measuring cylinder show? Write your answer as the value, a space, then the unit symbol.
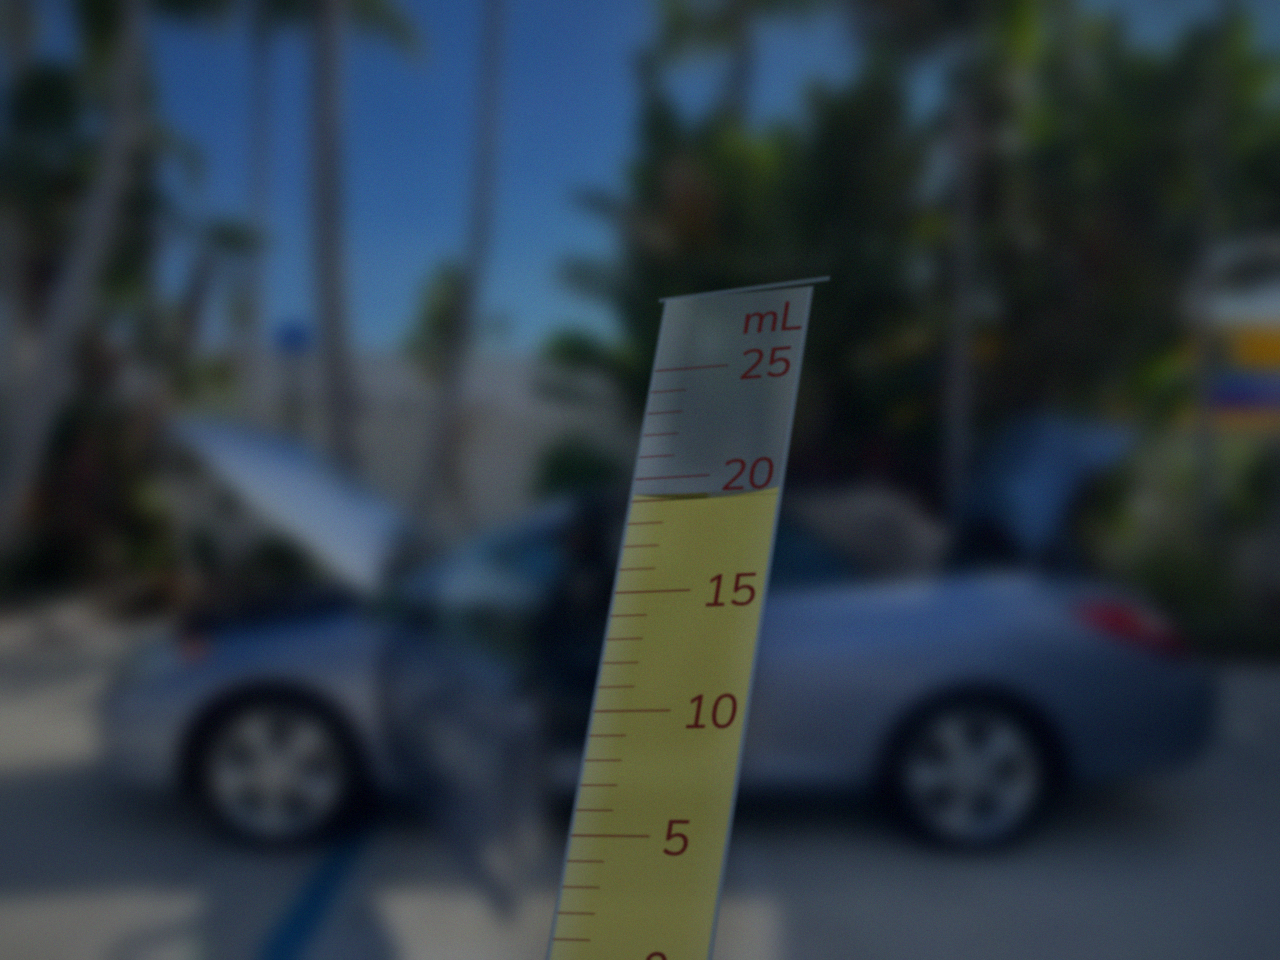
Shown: 19 mL
